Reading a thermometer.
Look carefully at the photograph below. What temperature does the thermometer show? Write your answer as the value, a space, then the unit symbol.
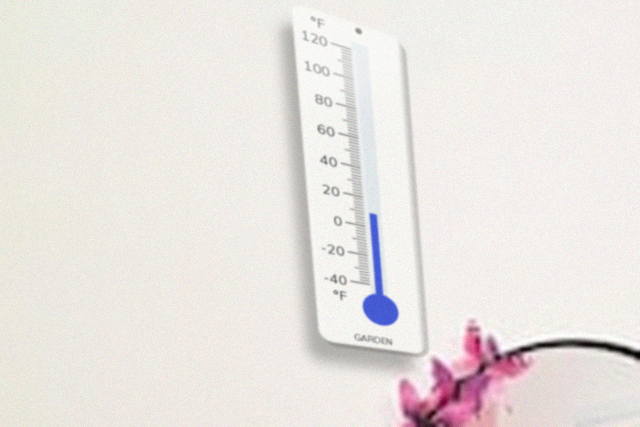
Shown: 10 °F
